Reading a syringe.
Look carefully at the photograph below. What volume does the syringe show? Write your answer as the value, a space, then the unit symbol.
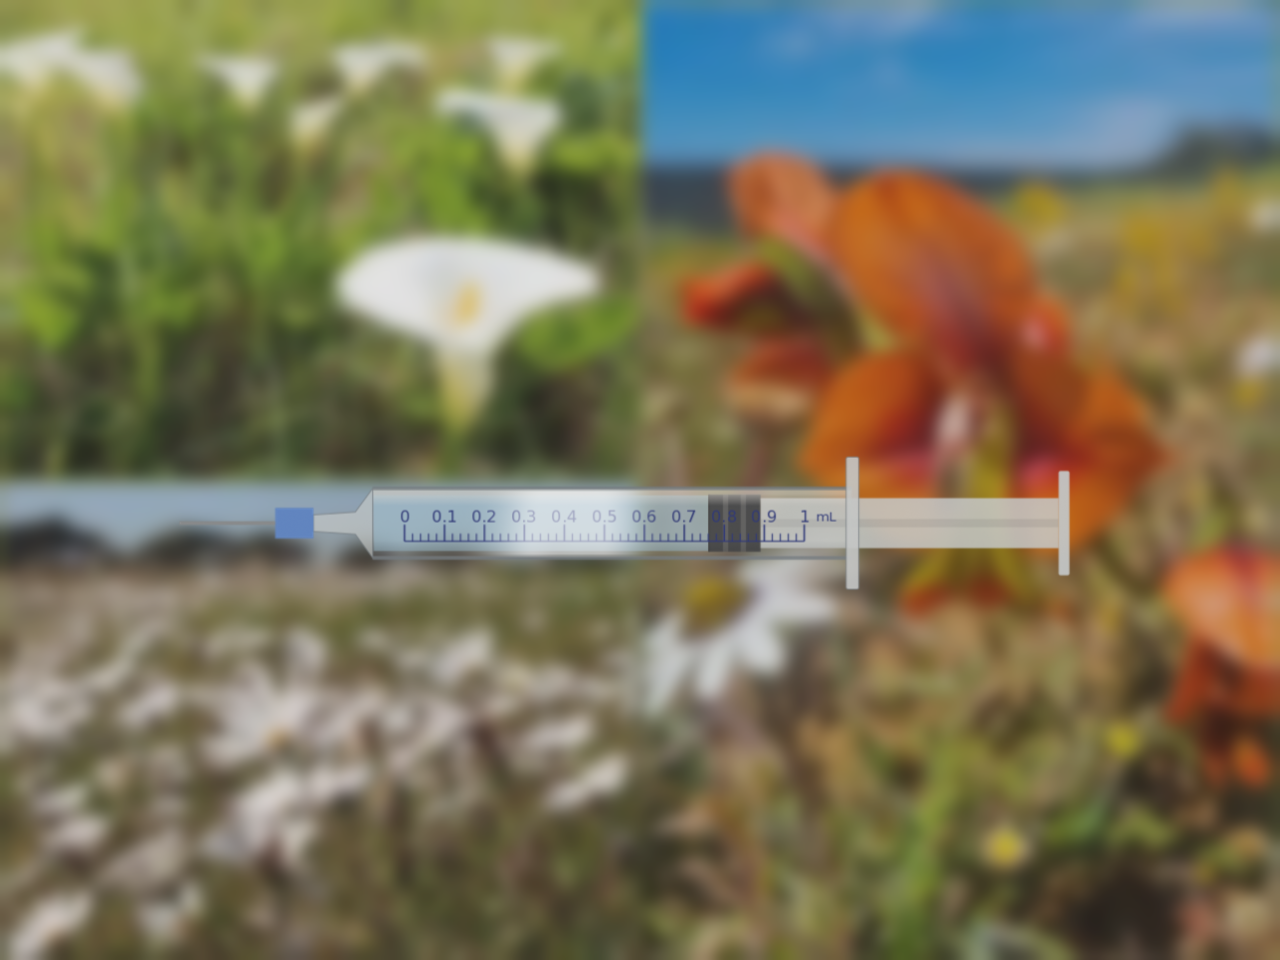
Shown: 0.76 mL
